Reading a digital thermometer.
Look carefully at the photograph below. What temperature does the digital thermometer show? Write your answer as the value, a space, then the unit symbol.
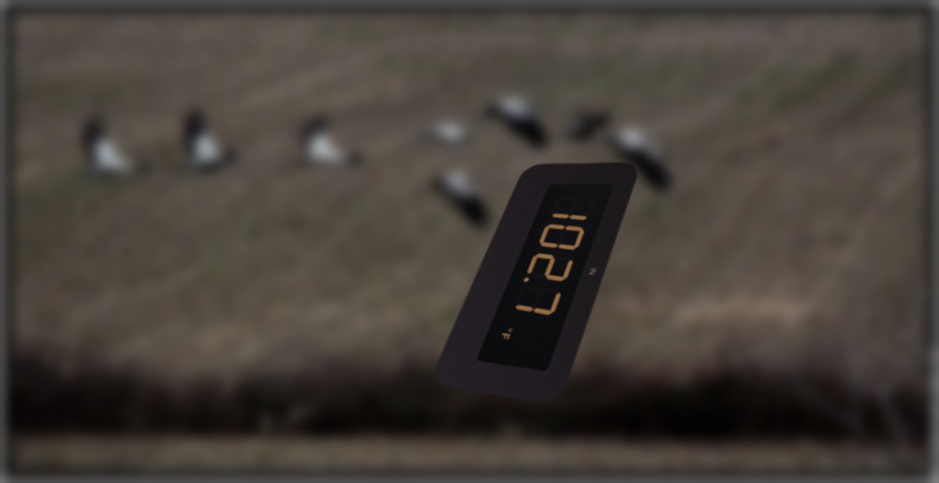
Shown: 102.7 °F
